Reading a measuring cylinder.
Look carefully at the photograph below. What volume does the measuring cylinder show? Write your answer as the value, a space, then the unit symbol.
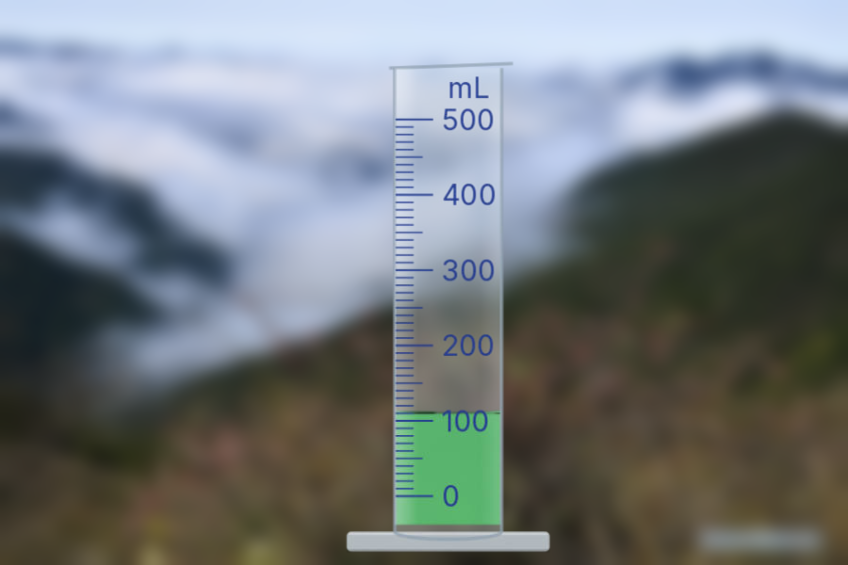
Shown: 110 mL
